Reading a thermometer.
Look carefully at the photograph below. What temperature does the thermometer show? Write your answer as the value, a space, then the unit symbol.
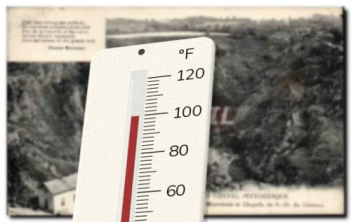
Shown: 100 °F
